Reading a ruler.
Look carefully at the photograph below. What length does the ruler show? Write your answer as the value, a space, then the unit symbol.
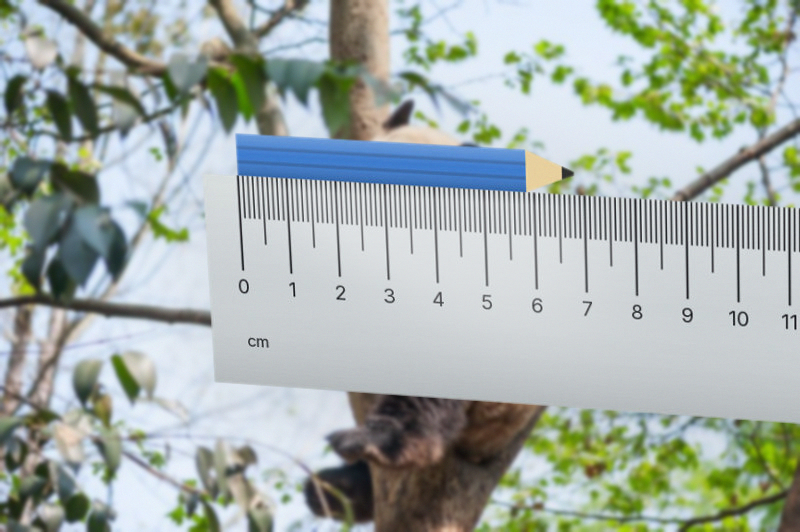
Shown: 6.8 cm
